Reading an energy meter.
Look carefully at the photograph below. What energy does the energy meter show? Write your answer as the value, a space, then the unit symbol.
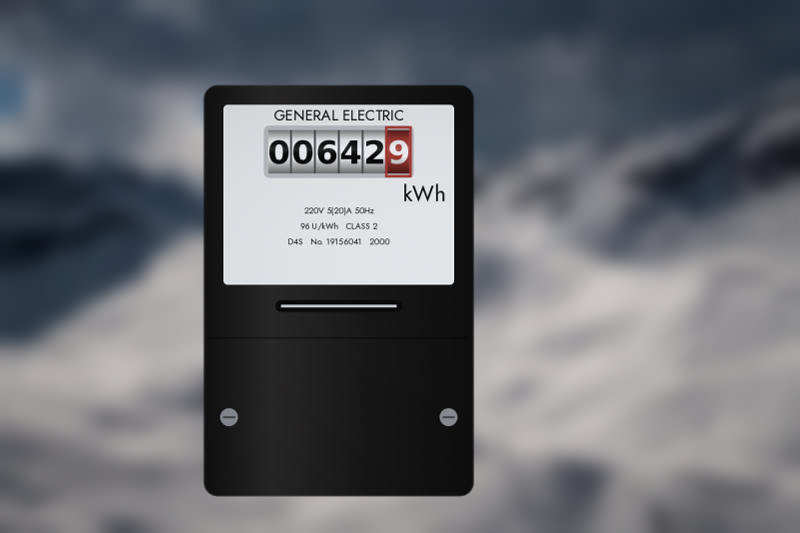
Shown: 642.9 kWh
